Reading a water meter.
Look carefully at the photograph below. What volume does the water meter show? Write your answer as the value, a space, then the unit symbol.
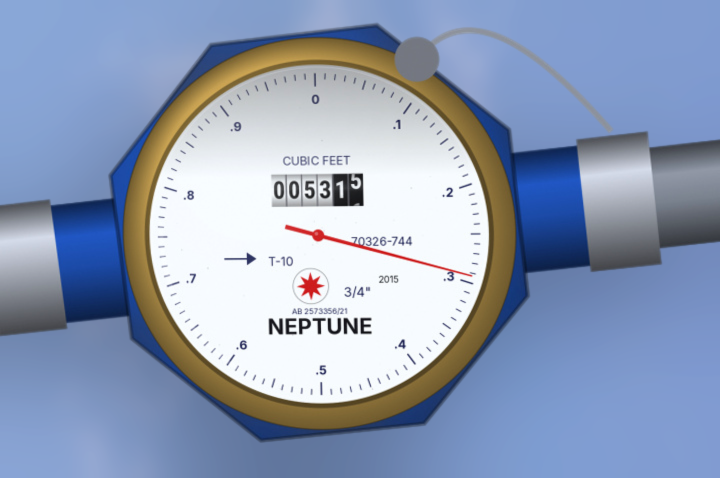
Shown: 5315.29 ft³
